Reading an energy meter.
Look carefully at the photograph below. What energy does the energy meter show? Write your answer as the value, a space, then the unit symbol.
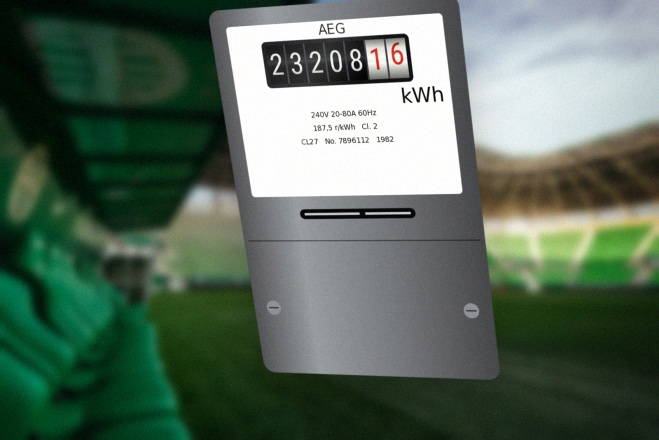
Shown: 23208.16 kWh
